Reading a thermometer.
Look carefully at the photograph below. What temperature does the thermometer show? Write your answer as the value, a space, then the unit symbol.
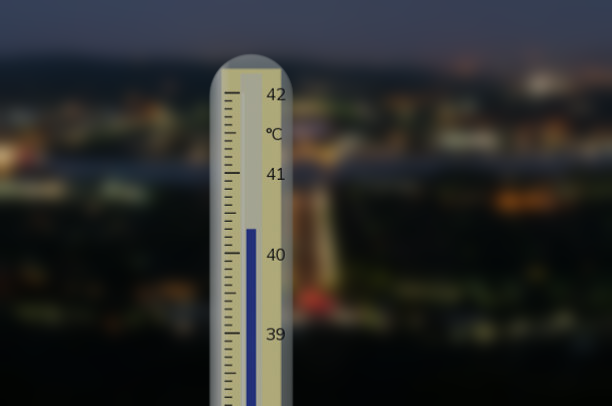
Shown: 40.3 °C
